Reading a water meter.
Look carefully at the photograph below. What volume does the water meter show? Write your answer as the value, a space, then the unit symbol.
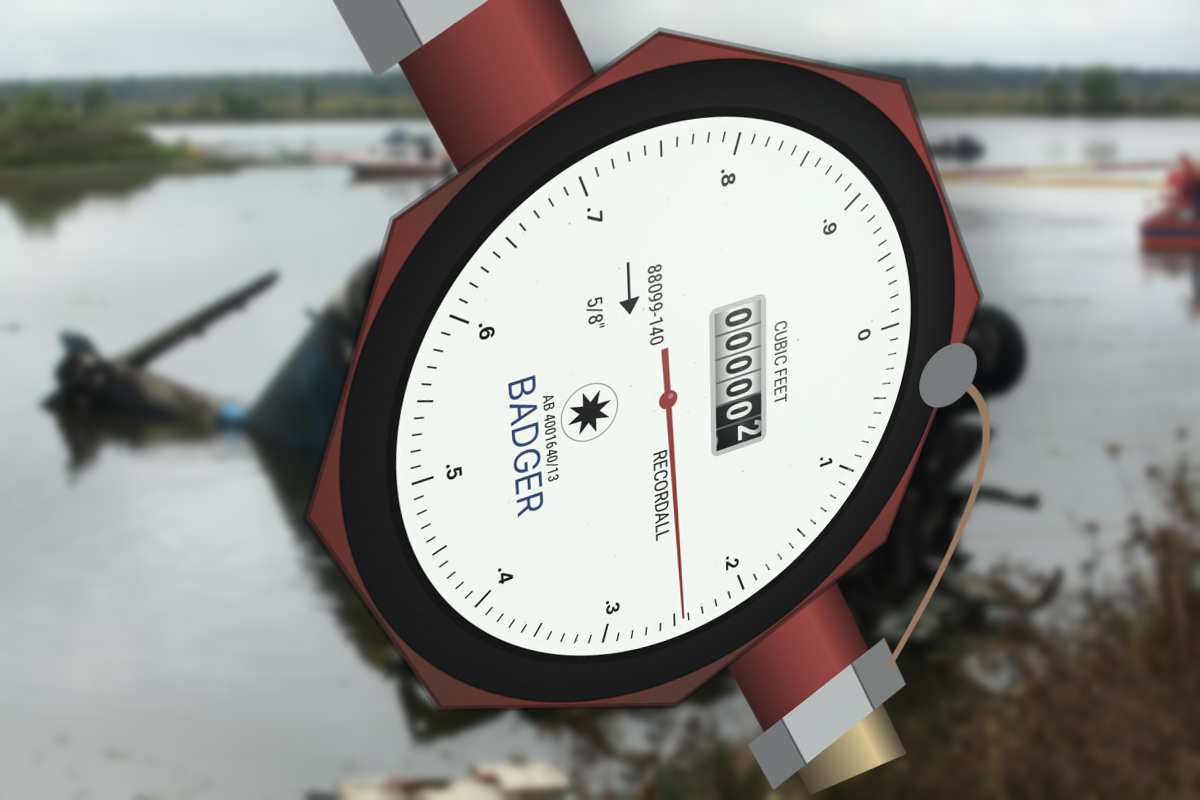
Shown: 2.24 ft³
